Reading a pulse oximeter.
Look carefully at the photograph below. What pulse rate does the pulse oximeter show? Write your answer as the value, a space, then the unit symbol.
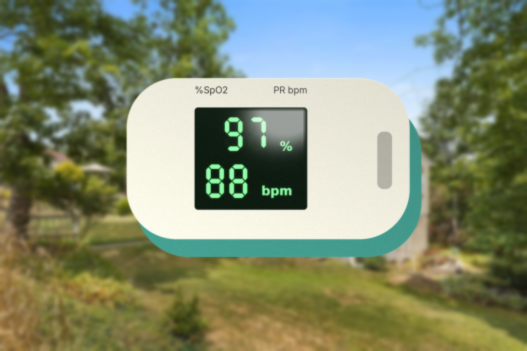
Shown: 88 bpm
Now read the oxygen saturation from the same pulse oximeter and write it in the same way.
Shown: 97 %
